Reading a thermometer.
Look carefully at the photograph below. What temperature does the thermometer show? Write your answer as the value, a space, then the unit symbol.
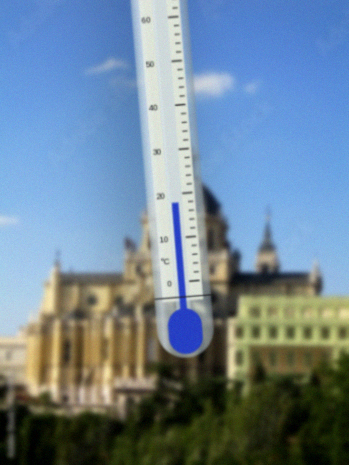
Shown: 18 °C
